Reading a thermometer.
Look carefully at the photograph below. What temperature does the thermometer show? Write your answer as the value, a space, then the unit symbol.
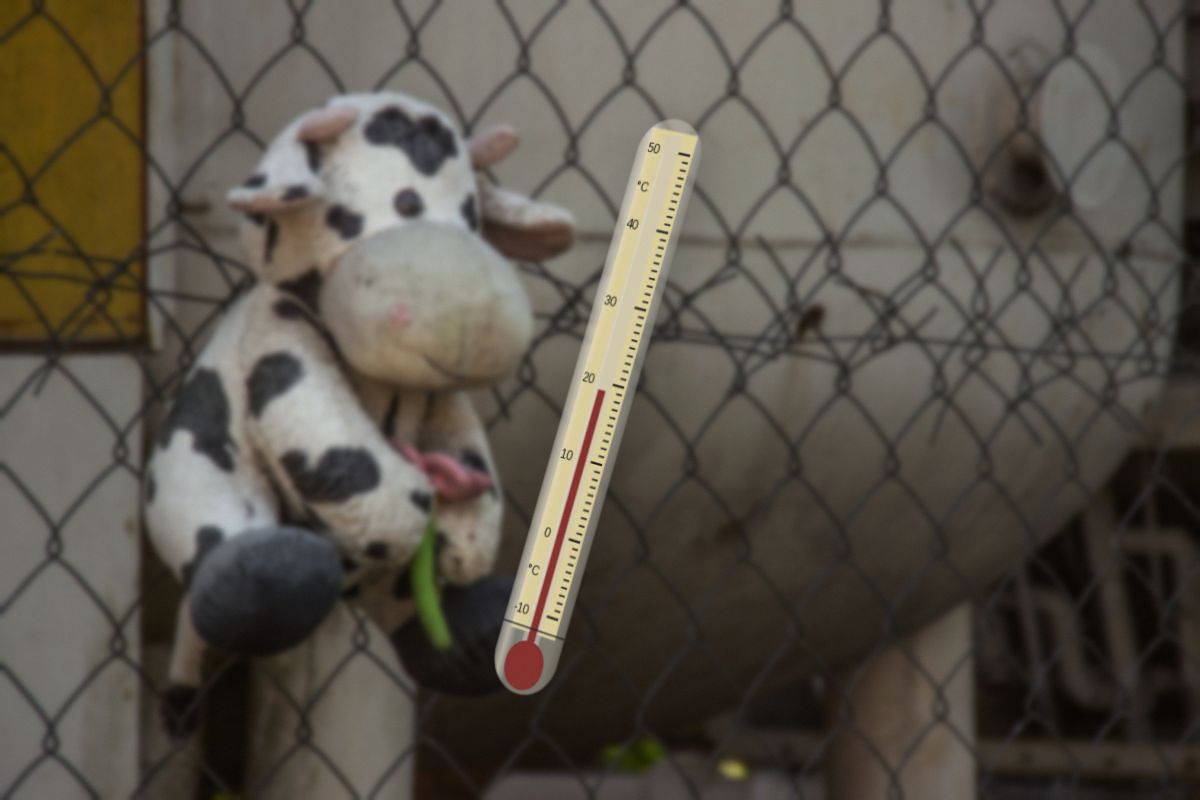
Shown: 19 °C
